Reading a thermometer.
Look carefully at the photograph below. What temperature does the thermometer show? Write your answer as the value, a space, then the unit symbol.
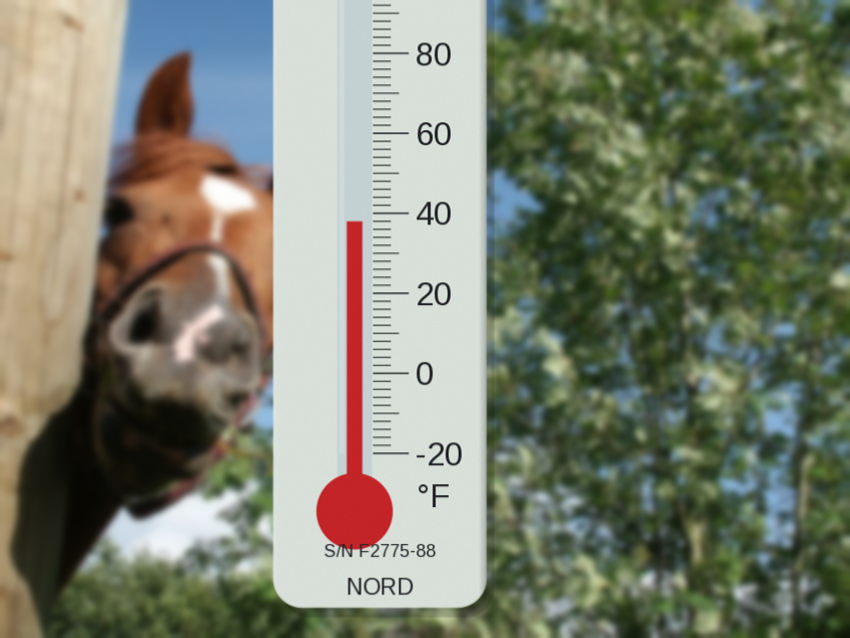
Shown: 38 °F
